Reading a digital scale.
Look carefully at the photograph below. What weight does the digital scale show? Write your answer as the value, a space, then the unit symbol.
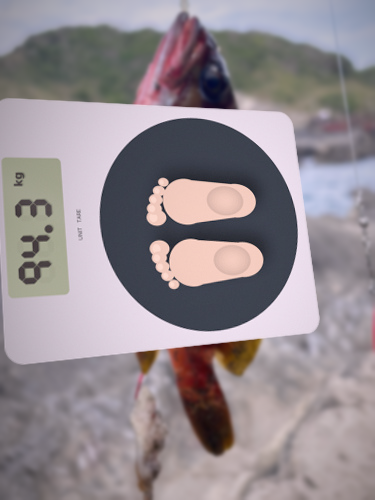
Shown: 94.3 kg
